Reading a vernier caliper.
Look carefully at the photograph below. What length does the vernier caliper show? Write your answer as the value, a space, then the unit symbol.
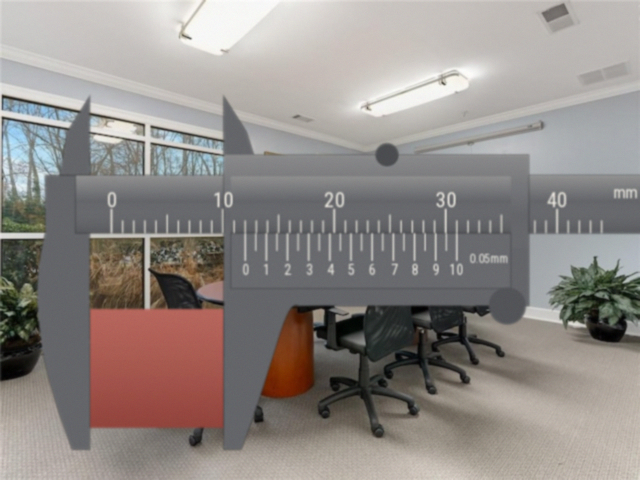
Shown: 12.0 mm
